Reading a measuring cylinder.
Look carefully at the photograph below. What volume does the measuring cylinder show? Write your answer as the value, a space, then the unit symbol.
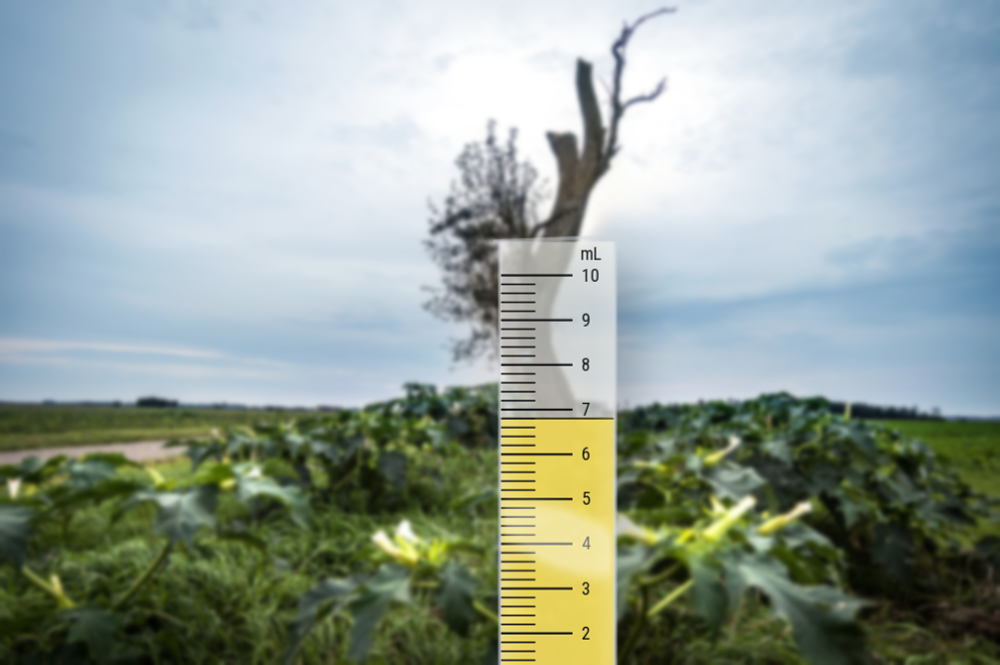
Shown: 6.8 mL
